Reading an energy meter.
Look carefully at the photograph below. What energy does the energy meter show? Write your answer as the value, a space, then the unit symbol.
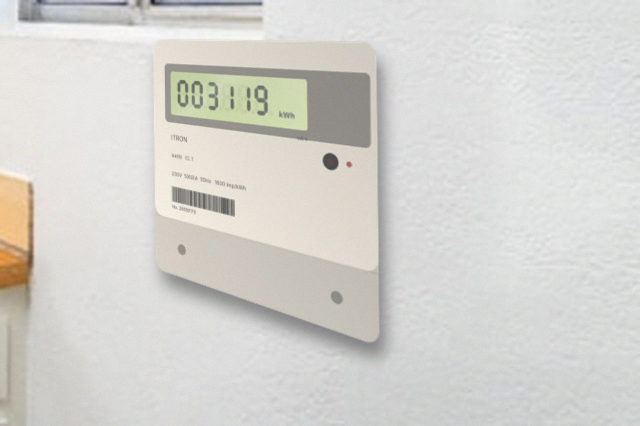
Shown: 3119 kWh
